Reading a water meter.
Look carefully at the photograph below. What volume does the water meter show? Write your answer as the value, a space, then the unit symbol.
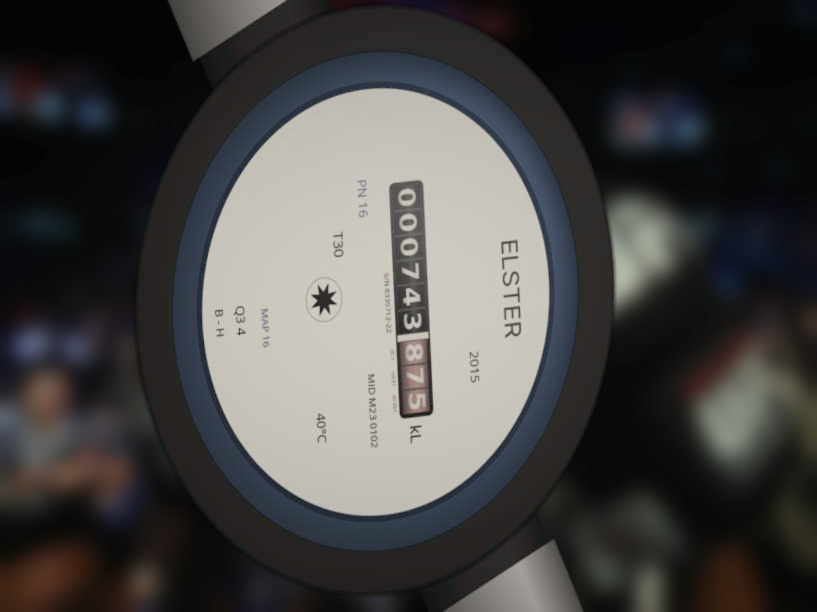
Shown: 743.875 kL
